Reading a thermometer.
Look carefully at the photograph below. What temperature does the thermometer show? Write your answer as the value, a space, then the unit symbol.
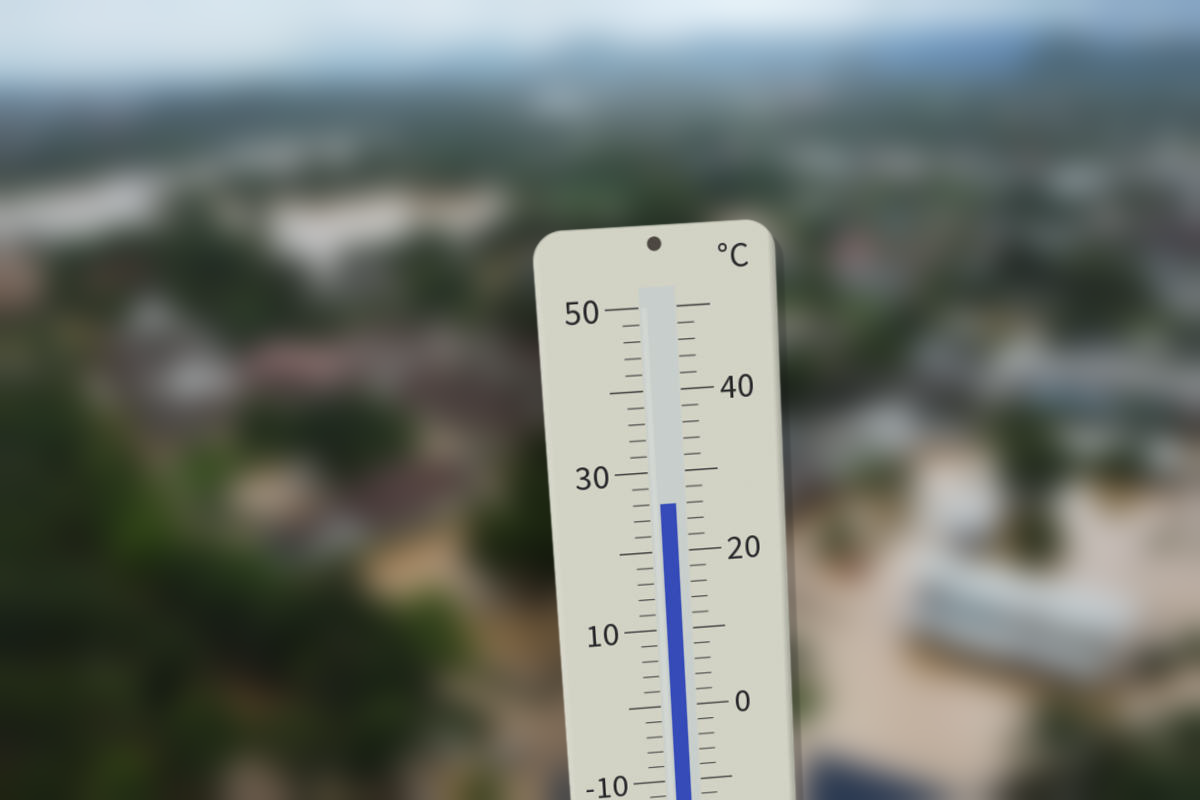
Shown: 26 °C
